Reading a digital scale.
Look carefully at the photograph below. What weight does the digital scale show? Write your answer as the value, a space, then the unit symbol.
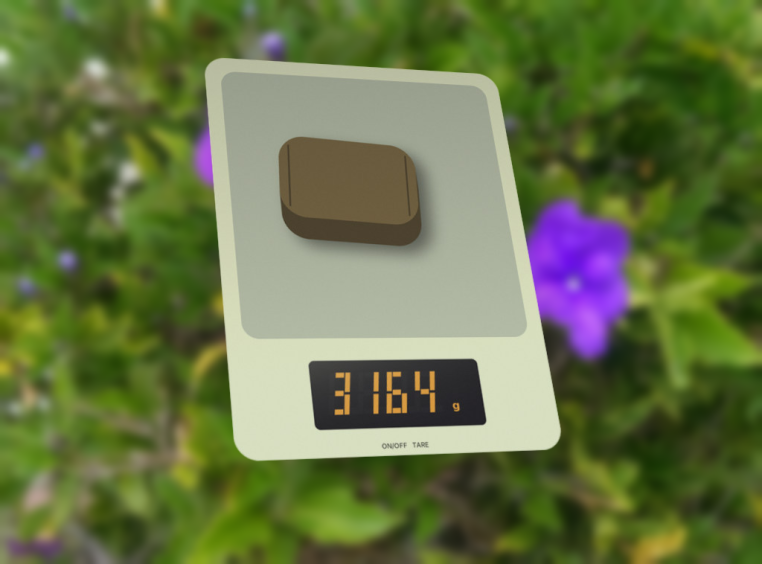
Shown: 3164 g
